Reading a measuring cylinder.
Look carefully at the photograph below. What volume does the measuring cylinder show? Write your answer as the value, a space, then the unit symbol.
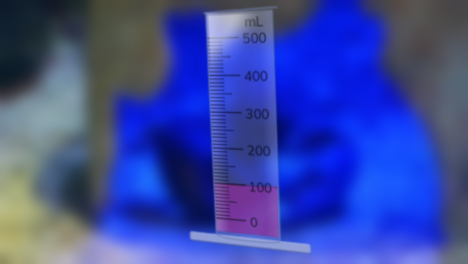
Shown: 100 mL
